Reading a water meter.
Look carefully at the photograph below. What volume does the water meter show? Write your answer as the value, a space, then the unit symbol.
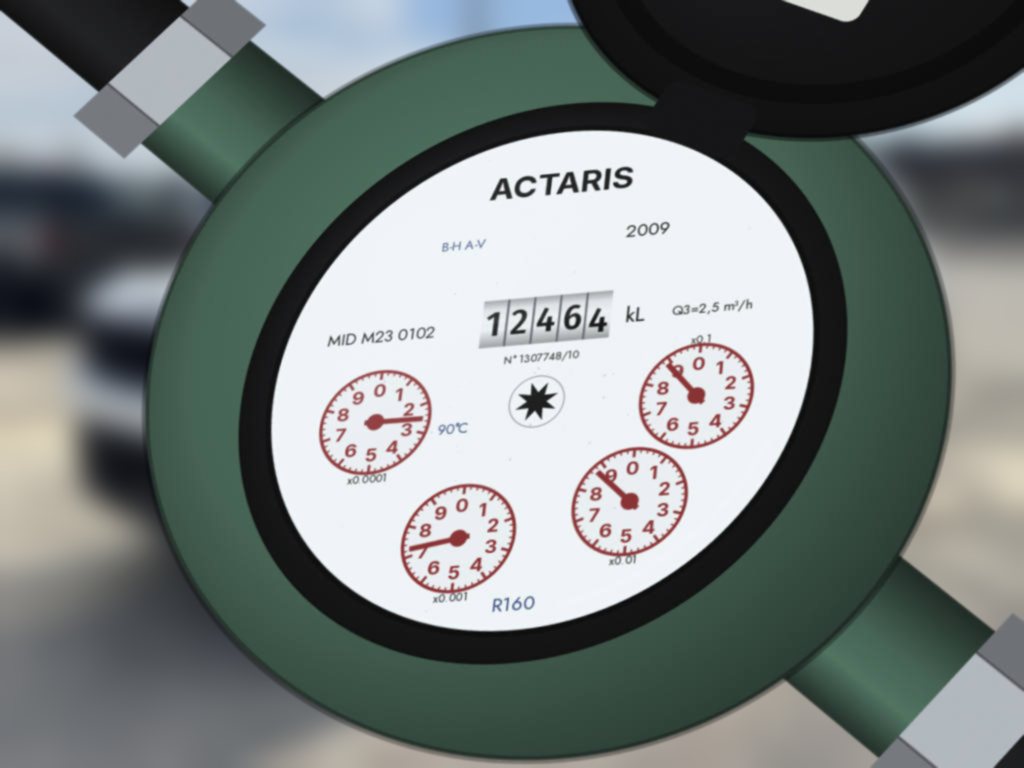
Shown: 12463.8872 kL
